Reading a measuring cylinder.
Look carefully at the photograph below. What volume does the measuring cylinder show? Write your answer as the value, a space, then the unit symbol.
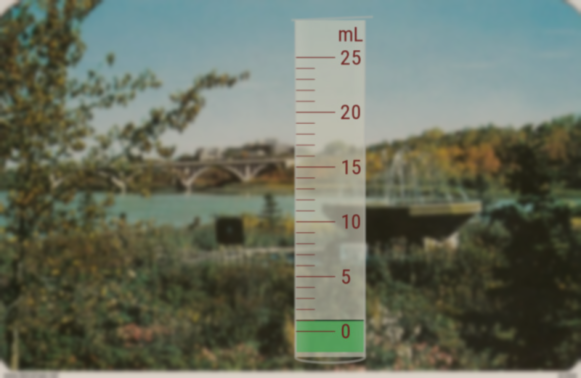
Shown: 1 mL
